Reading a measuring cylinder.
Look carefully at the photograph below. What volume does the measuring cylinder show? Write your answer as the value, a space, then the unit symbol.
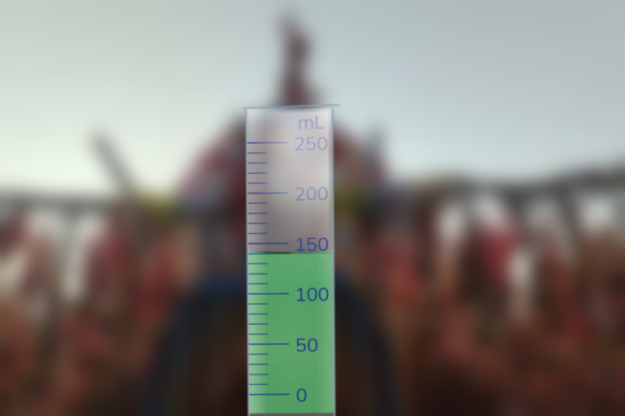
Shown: 140 mL
